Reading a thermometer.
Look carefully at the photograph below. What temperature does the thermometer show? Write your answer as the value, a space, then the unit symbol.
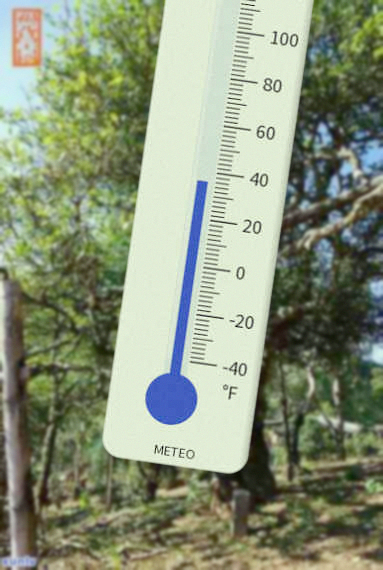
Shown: 36 °F
